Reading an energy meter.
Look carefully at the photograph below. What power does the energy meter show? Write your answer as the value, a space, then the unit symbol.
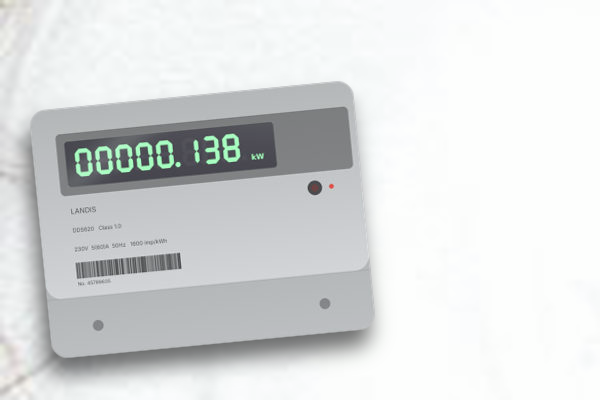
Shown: 0.138 kW
